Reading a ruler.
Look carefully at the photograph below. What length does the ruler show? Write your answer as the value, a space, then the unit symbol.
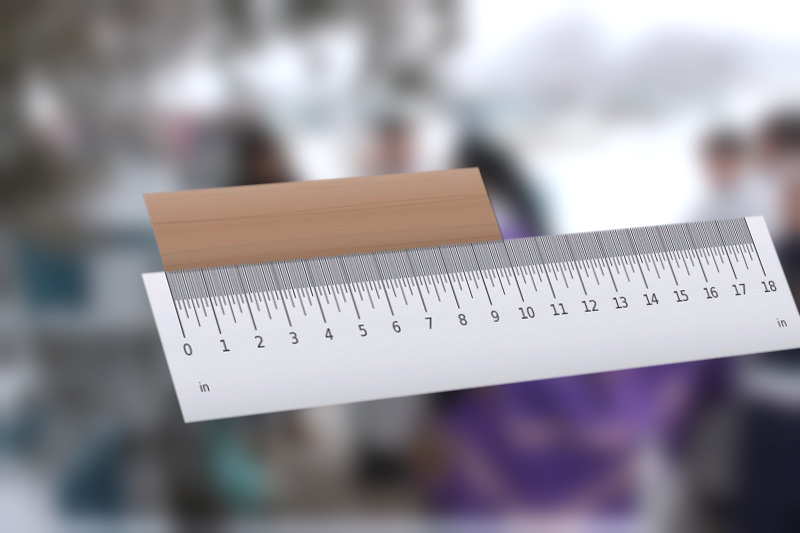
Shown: 10 in
